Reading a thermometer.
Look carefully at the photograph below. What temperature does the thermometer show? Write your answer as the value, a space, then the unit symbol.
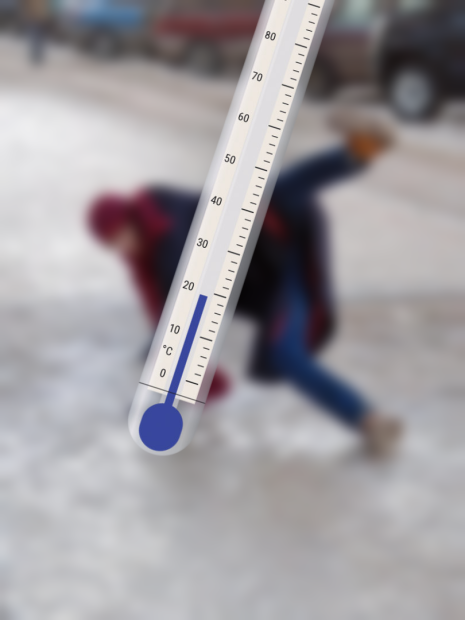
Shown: 19 °C
